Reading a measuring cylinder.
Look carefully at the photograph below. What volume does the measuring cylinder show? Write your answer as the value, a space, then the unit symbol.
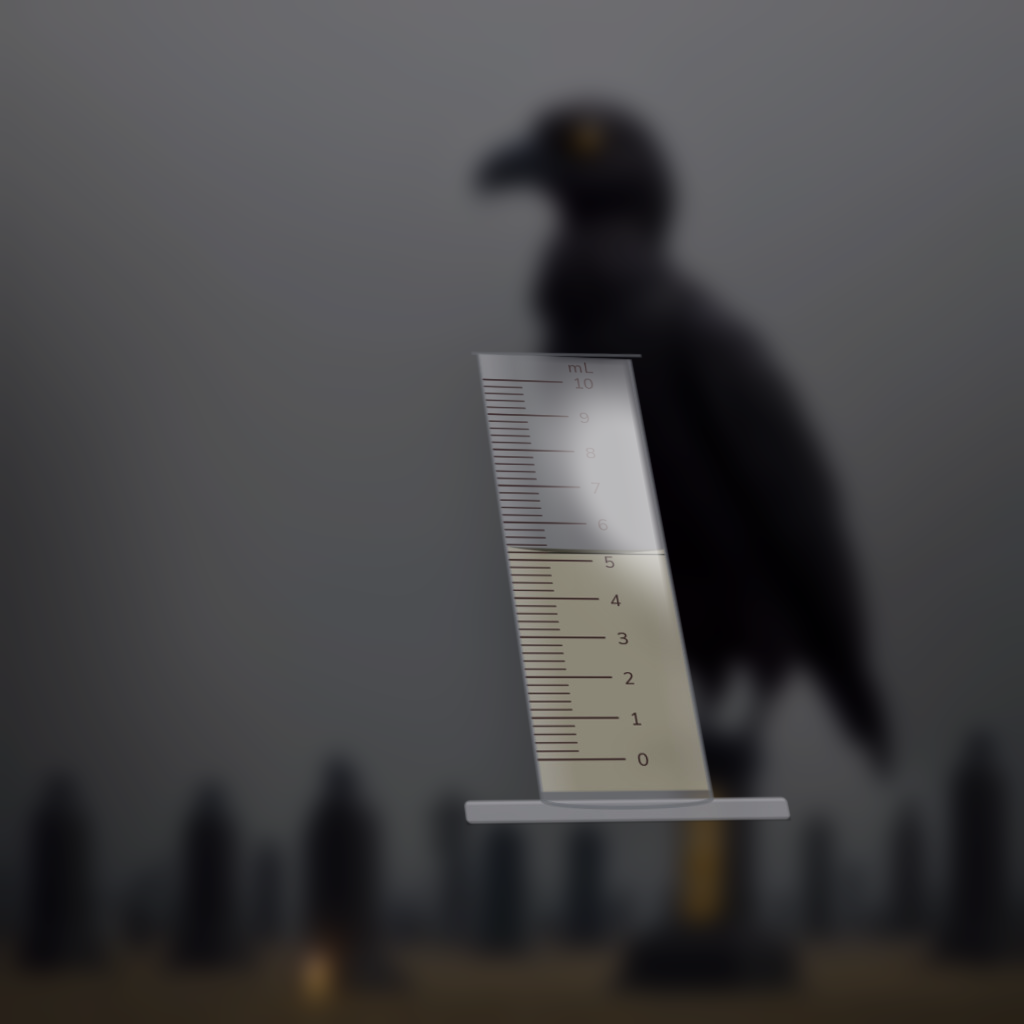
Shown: 5.2 mL
